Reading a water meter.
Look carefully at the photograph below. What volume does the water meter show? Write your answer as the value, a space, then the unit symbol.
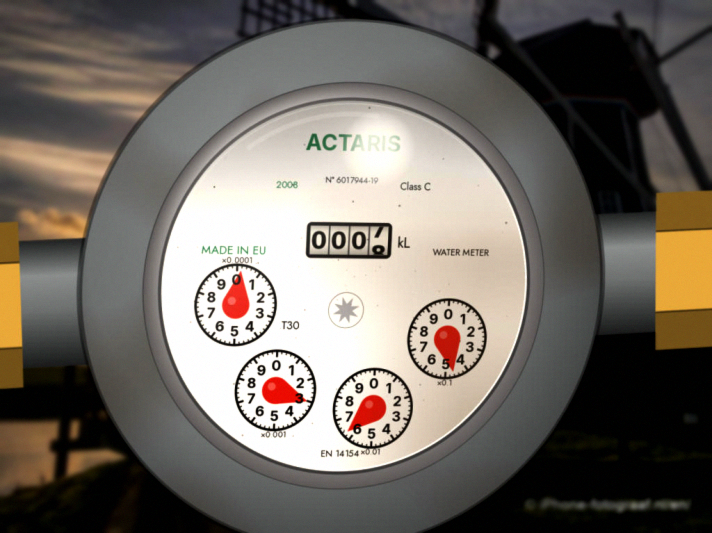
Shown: 7.4630 kL
